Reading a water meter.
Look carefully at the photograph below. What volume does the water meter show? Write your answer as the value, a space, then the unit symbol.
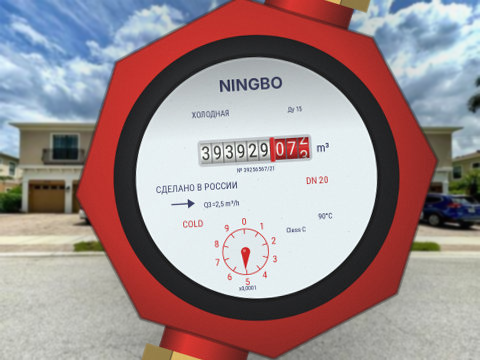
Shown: 393929.0725 m³
